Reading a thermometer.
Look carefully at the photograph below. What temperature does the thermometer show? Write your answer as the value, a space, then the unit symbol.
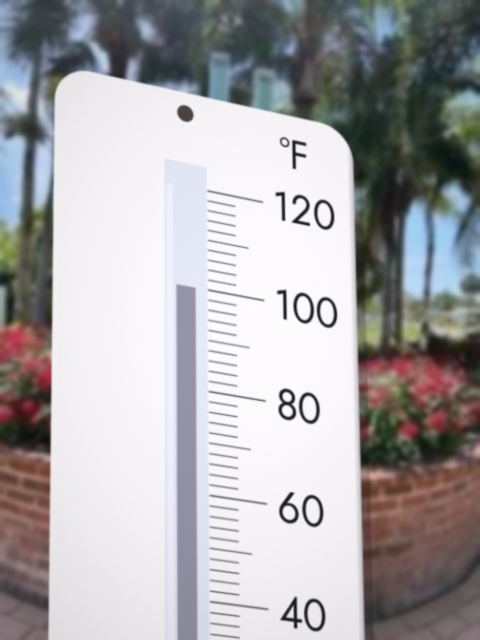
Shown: 100 °F
